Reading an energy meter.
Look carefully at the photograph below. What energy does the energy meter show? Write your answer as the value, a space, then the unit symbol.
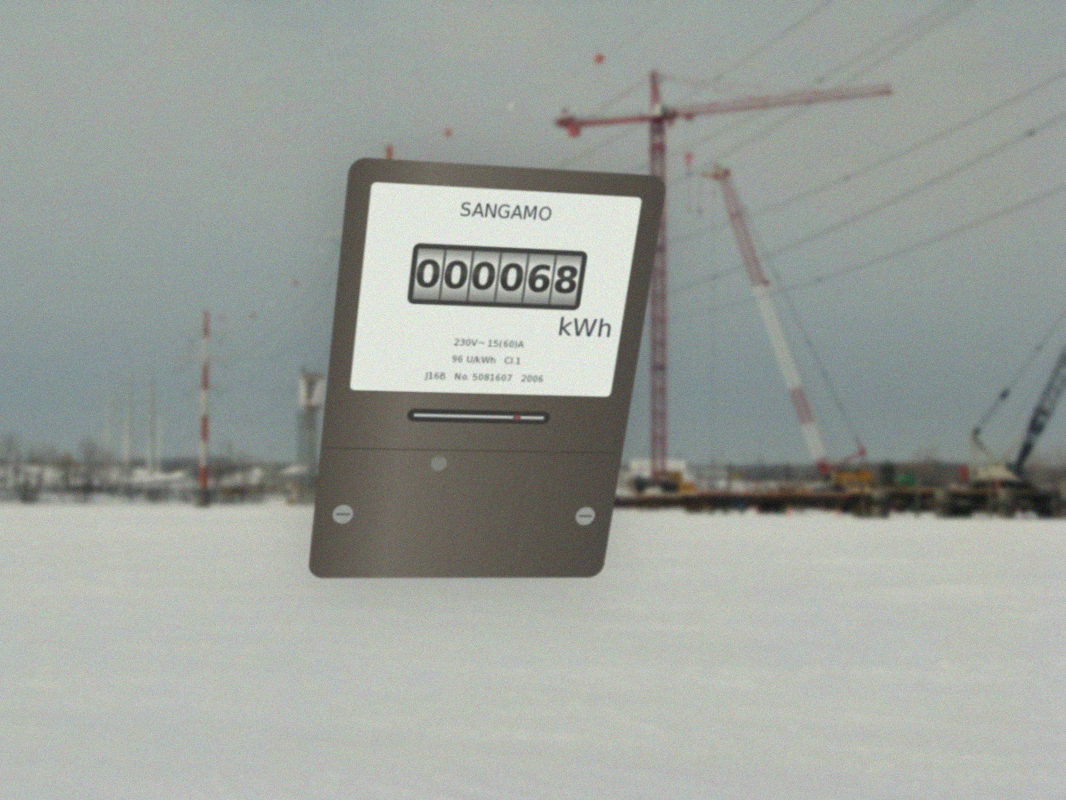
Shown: 68 kWh
